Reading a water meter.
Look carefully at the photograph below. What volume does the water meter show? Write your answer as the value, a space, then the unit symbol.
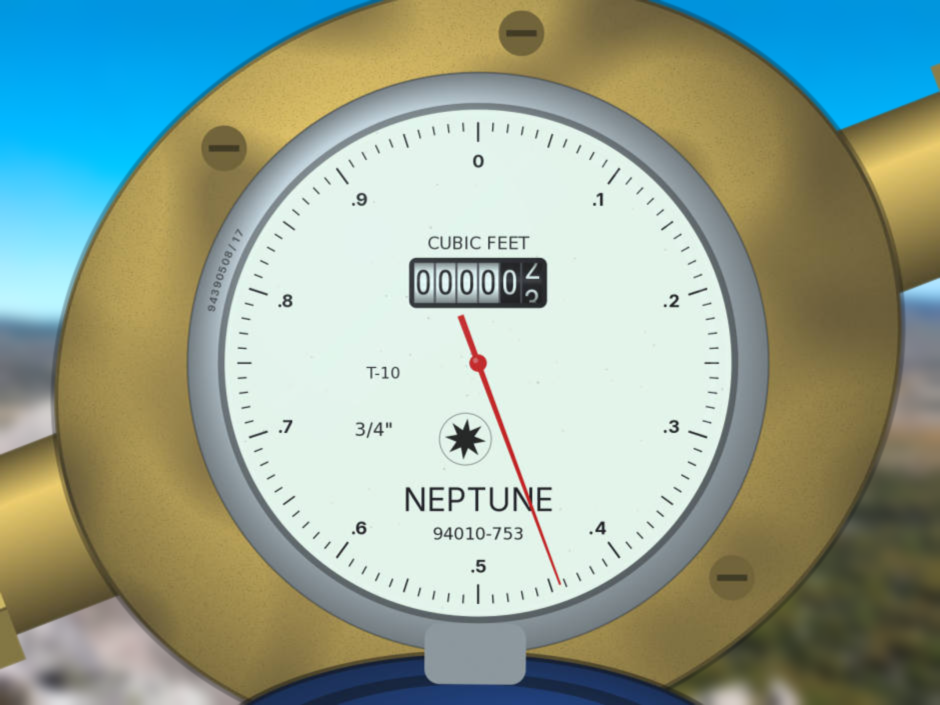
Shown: 2.44 ft³
